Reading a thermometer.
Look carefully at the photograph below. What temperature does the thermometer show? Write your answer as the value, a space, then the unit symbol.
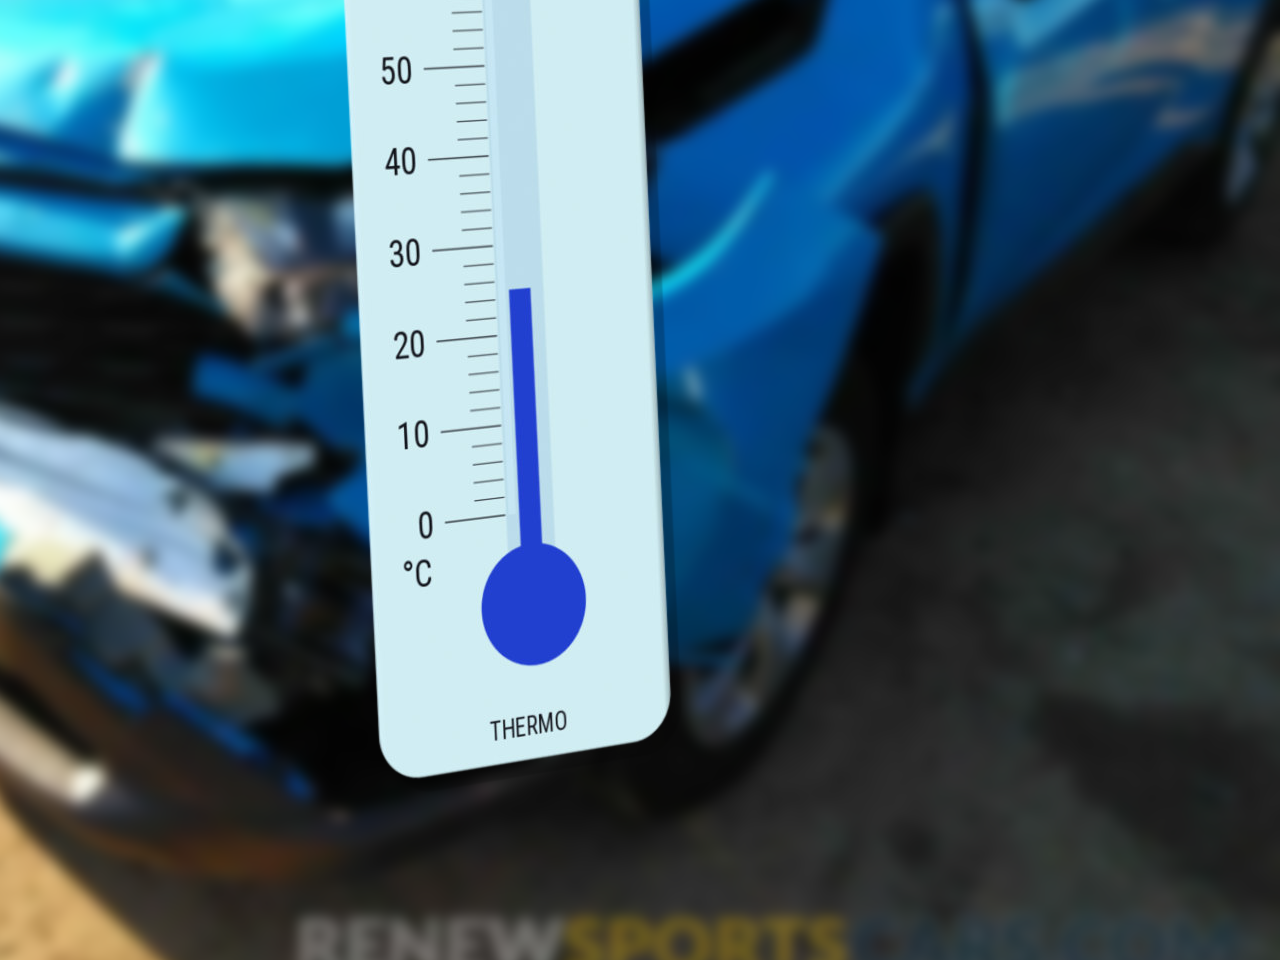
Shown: 25 °C
